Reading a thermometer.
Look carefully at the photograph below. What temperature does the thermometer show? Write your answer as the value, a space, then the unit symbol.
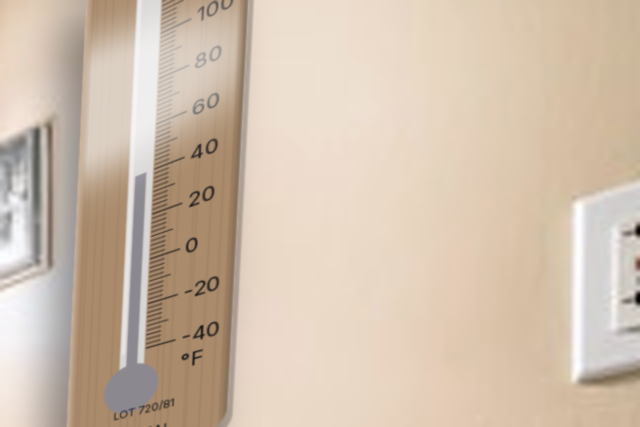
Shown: 40 °F
